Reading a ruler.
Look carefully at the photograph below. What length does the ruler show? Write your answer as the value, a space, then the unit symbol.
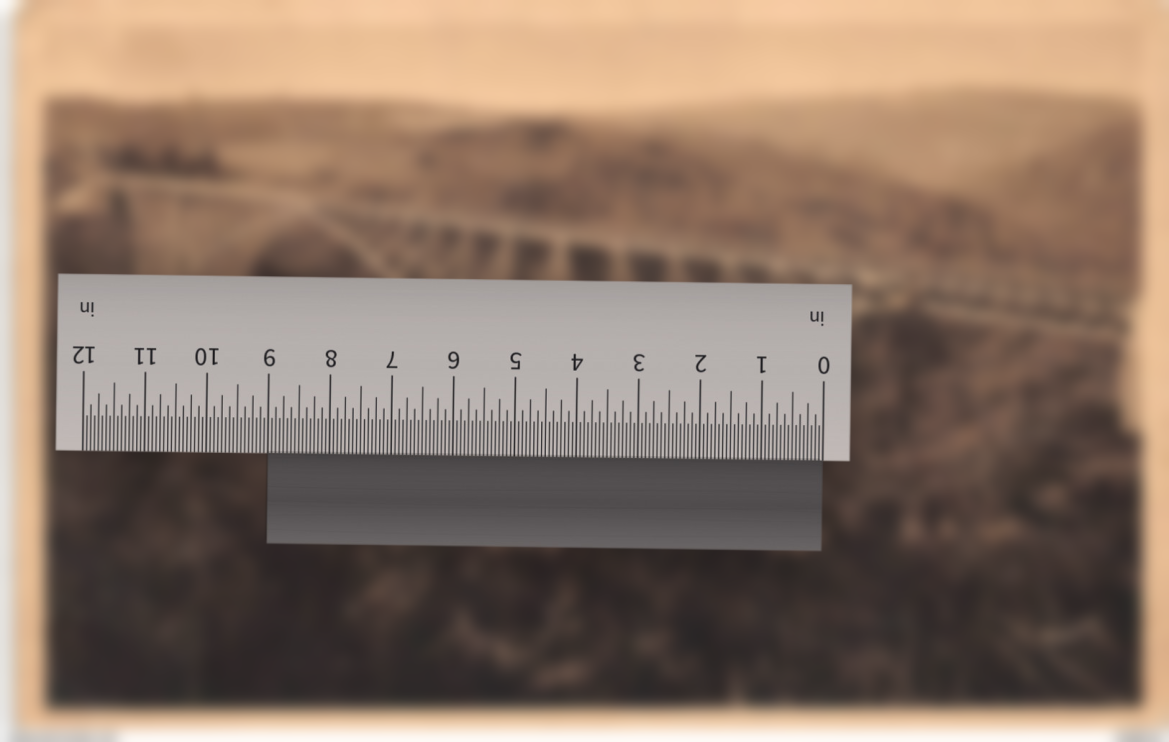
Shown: 9 in
